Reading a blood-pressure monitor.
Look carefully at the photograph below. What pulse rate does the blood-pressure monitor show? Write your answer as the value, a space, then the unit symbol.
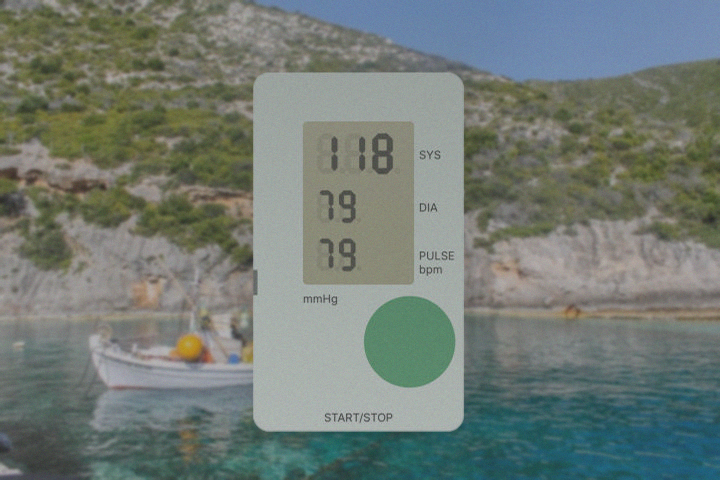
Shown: 79 bpm
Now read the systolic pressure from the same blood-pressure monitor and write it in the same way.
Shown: 118 mmHg
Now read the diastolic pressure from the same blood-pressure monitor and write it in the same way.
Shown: 79 mmHg
